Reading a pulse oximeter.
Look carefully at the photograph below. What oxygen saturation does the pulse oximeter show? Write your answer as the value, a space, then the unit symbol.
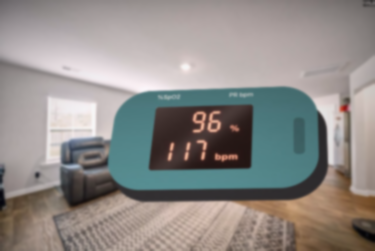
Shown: 96 %
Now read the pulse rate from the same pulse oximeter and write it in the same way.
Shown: 117 bpm
